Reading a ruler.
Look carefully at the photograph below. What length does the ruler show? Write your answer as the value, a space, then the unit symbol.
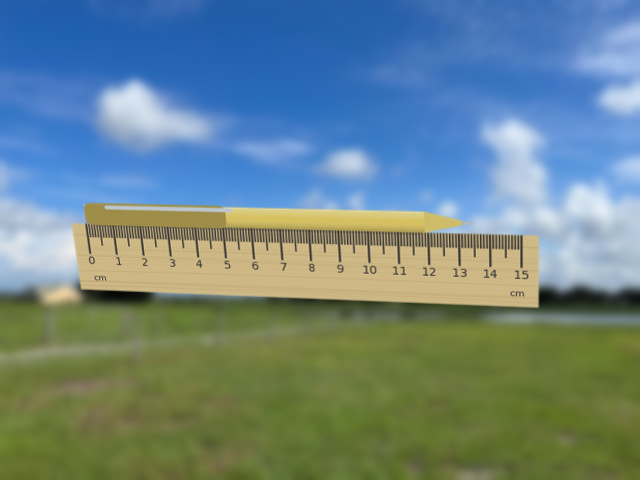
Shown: 13.5 cm
